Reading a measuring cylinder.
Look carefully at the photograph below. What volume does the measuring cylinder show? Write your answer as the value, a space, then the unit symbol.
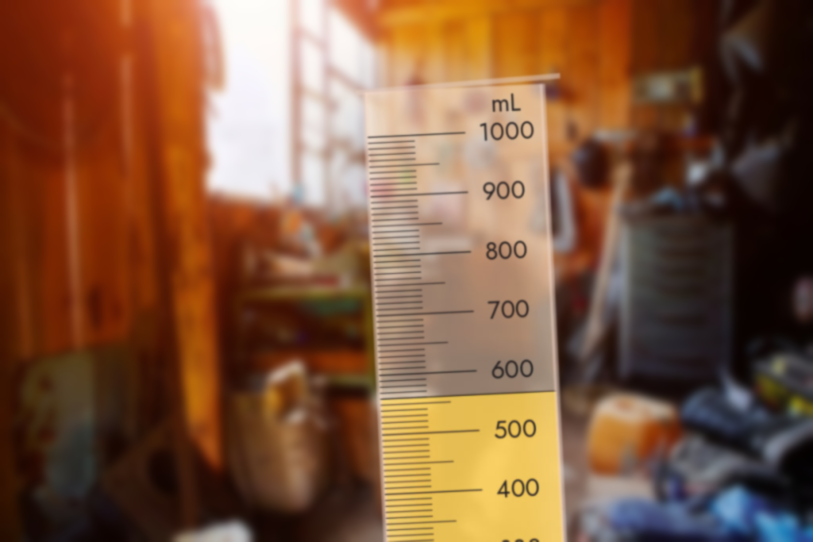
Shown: 560 mL
